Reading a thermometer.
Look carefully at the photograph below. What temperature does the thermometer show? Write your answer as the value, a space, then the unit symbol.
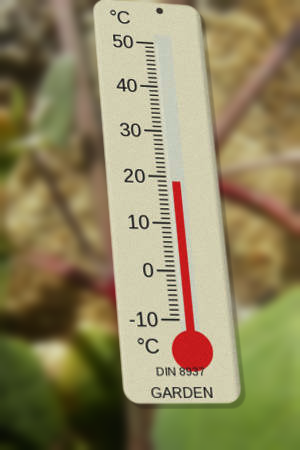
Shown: 19 °C
